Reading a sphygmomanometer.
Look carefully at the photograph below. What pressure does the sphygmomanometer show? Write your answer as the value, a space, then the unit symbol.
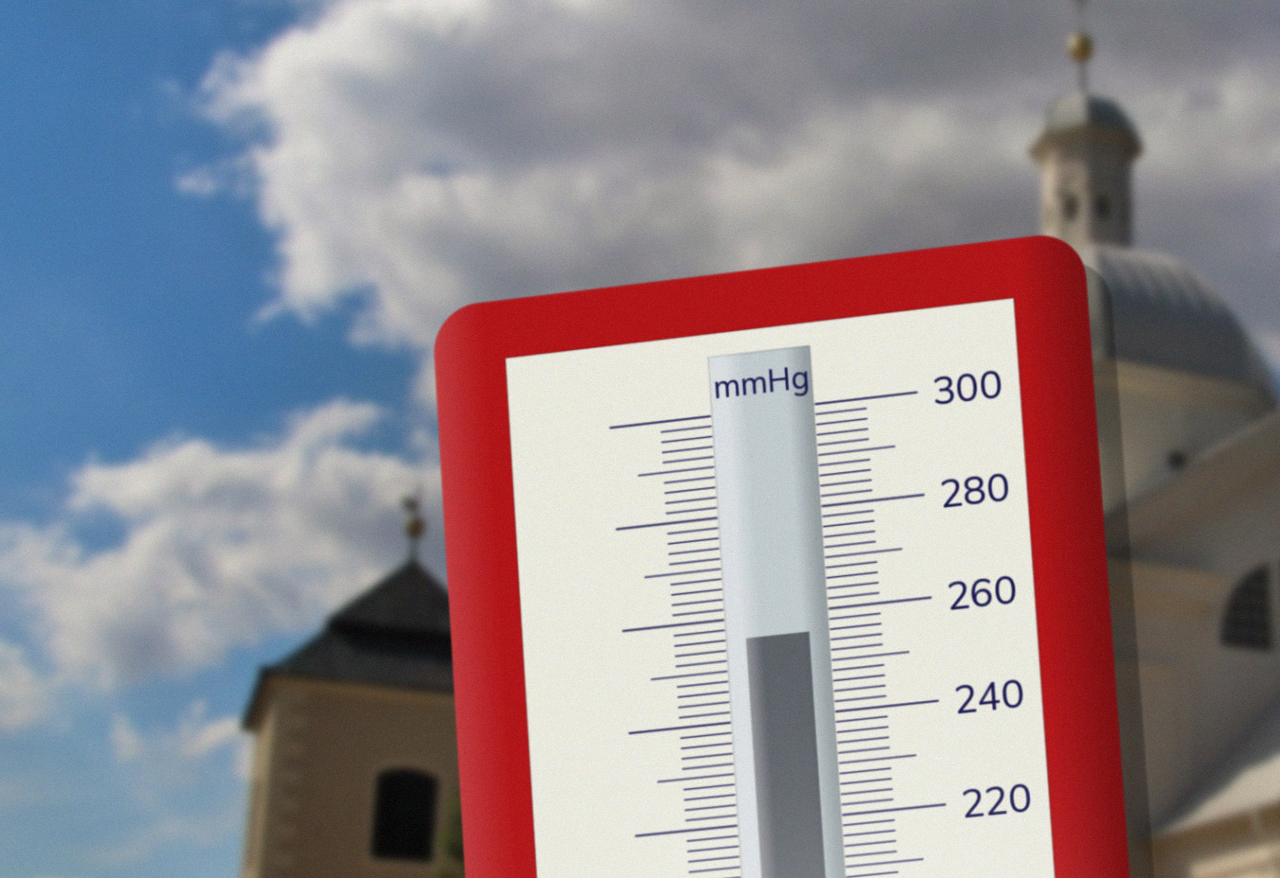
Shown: 256 mmHg
